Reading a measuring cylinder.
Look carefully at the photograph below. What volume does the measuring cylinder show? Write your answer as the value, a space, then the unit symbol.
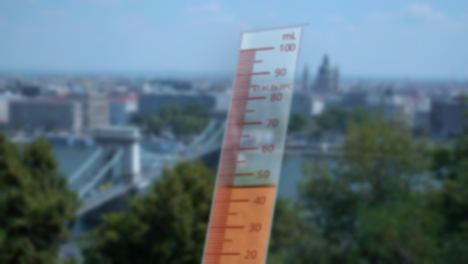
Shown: 45 mL
